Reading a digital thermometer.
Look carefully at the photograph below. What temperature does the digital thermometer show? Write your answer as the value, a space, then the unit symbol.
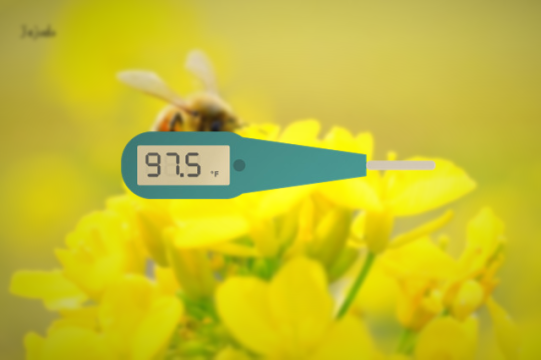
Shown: 97.5 °F
